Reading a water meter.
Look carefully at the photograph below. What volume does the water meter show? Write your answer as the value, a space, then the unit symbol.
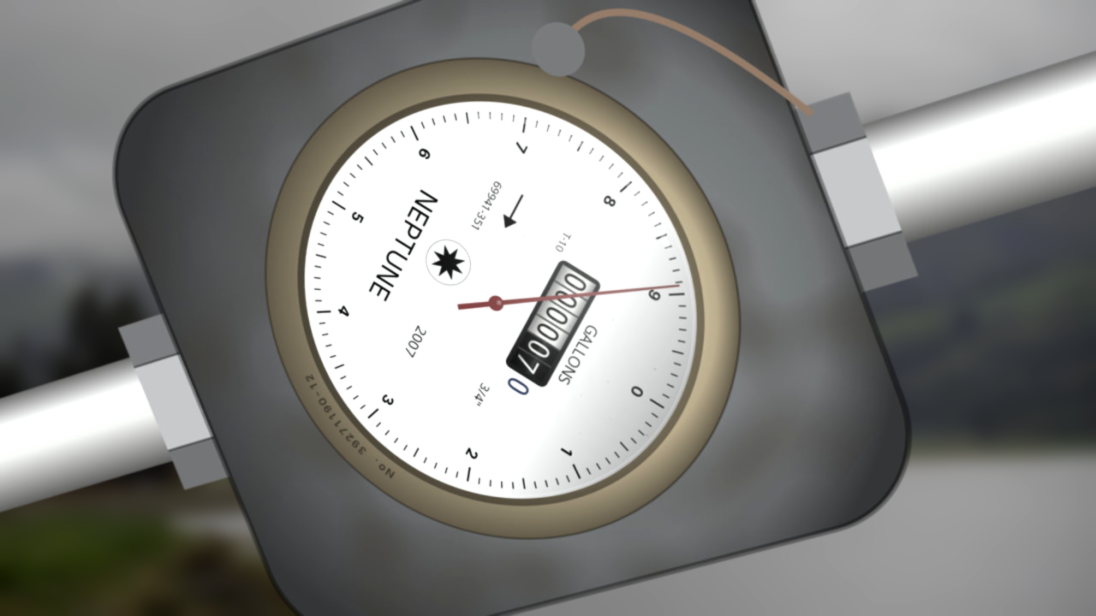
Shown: 68.9 gal
